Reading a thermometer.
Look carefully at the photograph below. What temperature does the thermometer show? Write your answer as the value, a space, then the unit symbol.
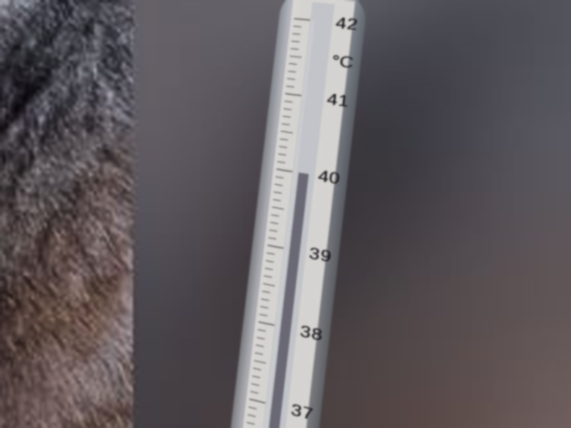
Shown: 40 °C
